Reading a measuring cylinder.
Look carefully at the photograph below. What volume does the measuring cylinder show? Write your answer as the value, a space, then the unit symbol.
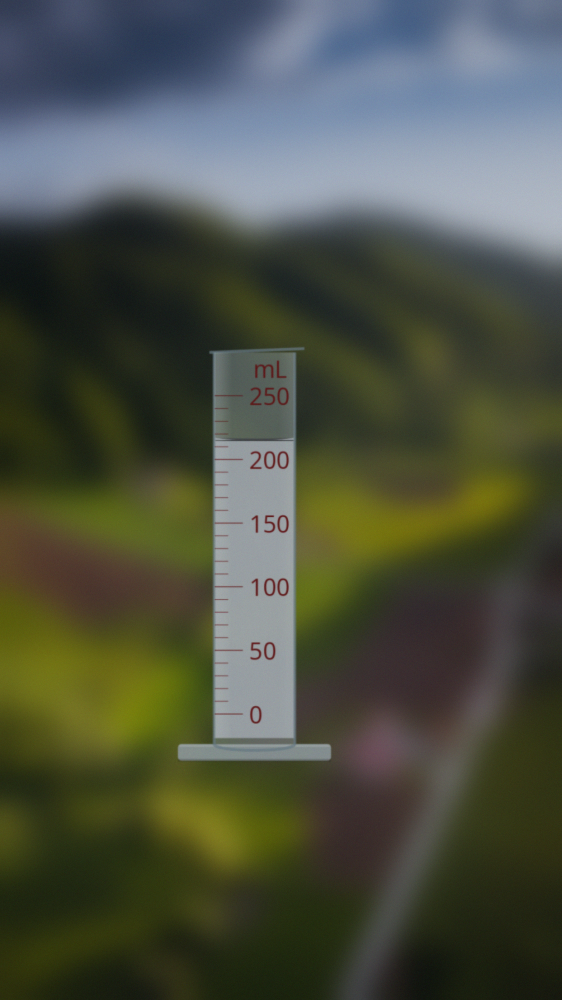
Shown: 215 mL
